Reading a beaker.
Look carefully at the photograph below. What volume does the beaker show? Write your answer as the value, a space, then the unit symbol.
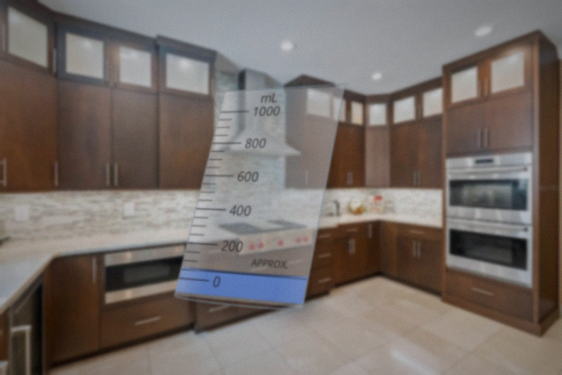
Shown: 50 mL
